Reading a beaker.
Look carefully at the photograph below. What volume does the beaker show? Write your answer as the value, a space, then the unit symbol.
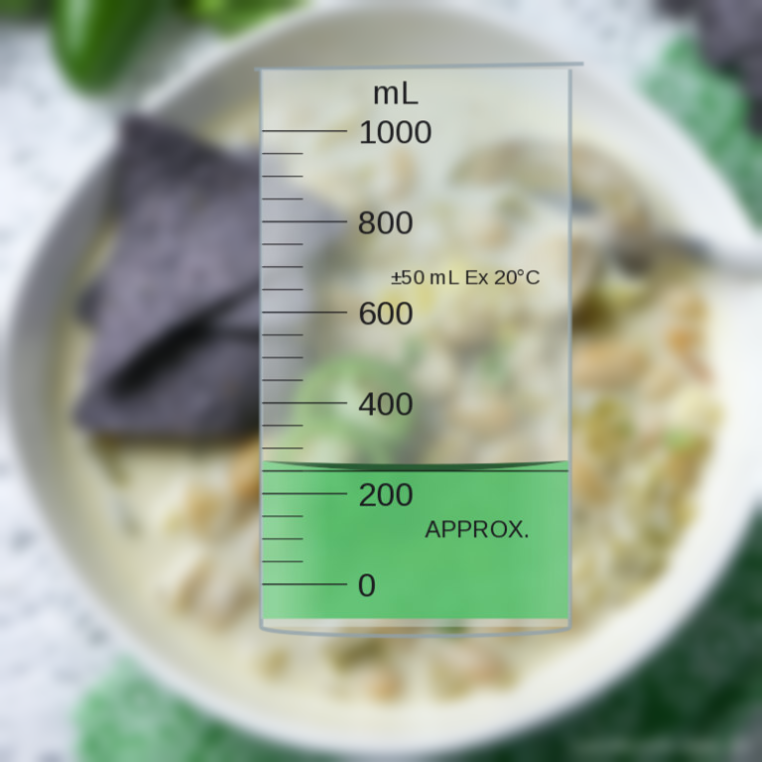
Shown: 250 mL
